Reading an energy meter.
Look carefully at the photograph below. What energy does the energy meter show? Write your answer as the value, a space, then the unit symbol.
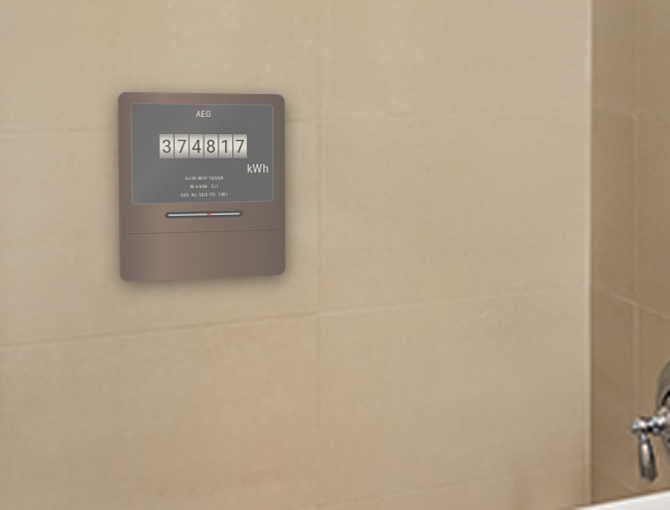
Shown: 374817 kWh
